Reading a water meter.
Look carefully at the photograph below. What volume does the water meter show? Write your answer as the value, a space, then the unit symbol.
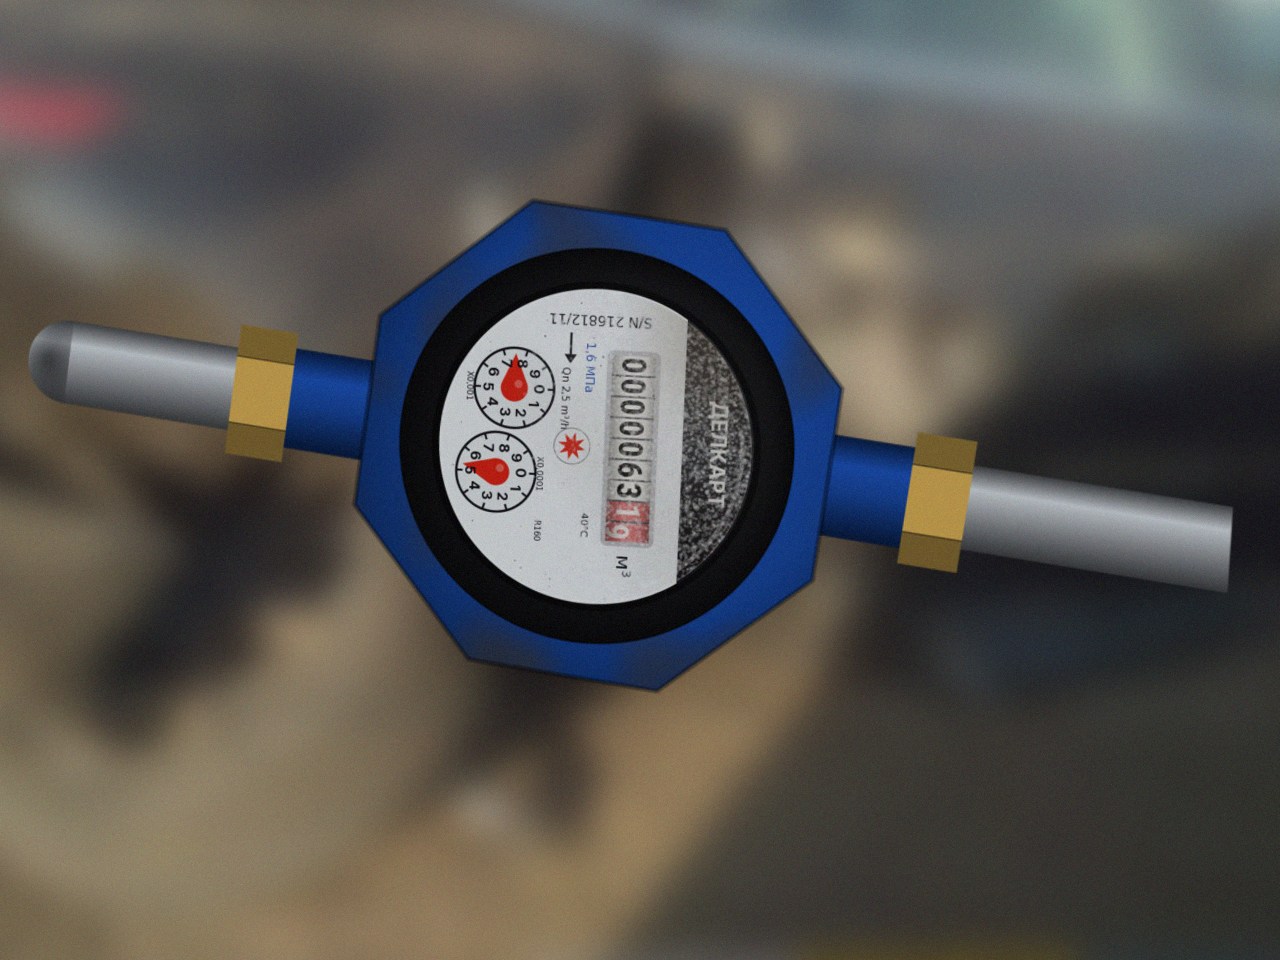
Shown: 63.1875 m³
